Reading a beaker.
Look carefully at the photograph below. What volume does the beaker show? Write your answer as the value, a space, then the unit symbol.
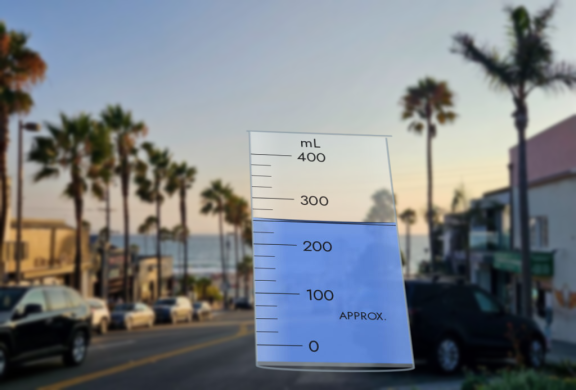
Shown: 250 mL
